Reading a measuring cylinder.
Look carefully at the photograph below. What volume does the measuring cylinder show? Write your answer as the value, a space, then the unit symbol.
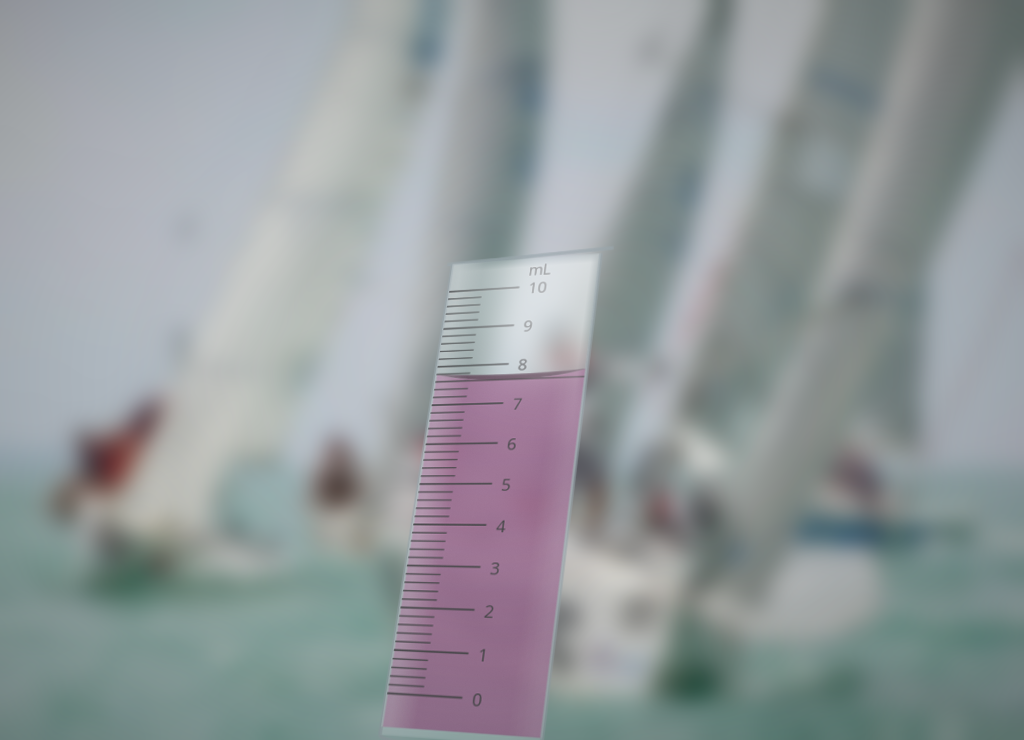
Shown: 7.6 mL
